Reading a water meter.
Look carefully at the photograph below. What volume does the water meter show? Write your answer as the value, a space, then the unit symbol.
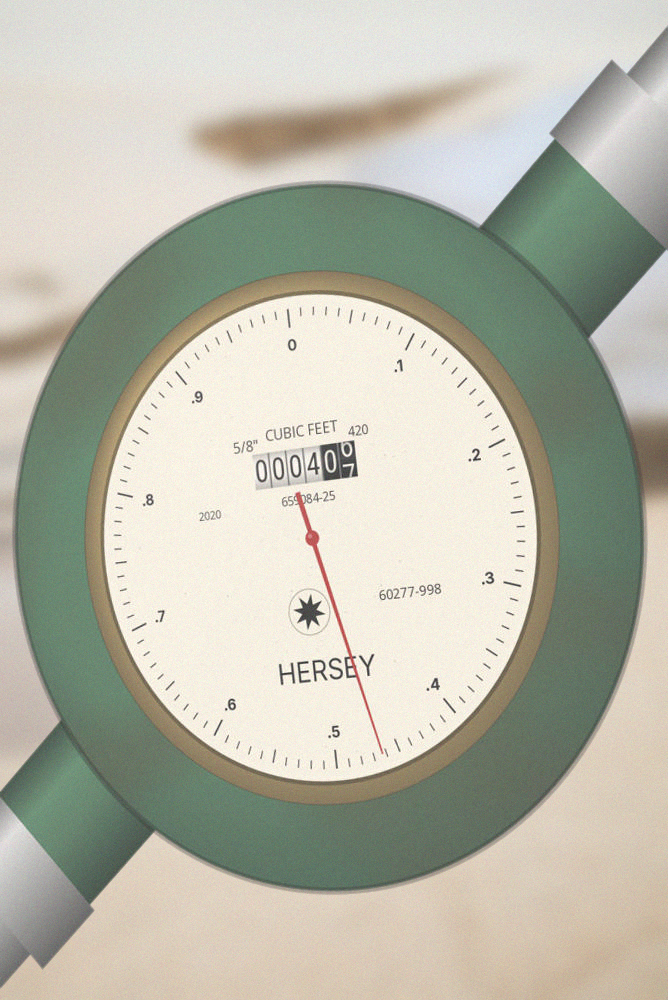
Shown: 406.46 ft³
